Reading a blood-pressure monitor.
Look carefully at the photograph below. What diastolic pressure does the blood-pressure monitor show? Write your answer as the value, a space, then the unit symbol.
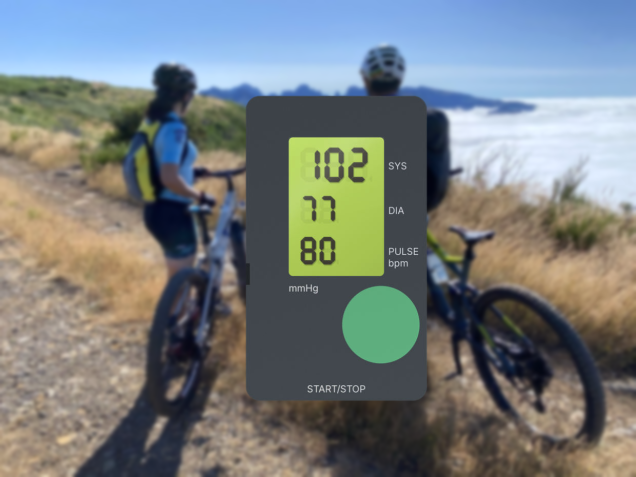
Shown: 77 mmHg
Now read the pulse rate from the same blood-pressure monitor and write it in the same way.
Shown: 80 bpm
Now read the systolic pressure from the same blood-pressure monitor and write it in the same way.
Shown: 102 mmHg
